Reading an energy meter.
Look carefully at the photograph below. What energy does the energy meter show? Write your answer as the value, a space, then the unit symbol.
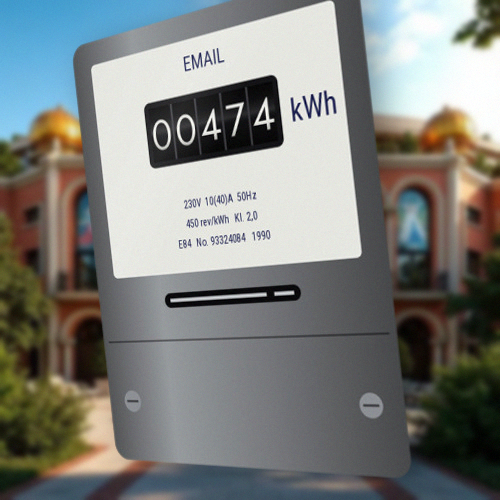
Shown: 474 kWh
